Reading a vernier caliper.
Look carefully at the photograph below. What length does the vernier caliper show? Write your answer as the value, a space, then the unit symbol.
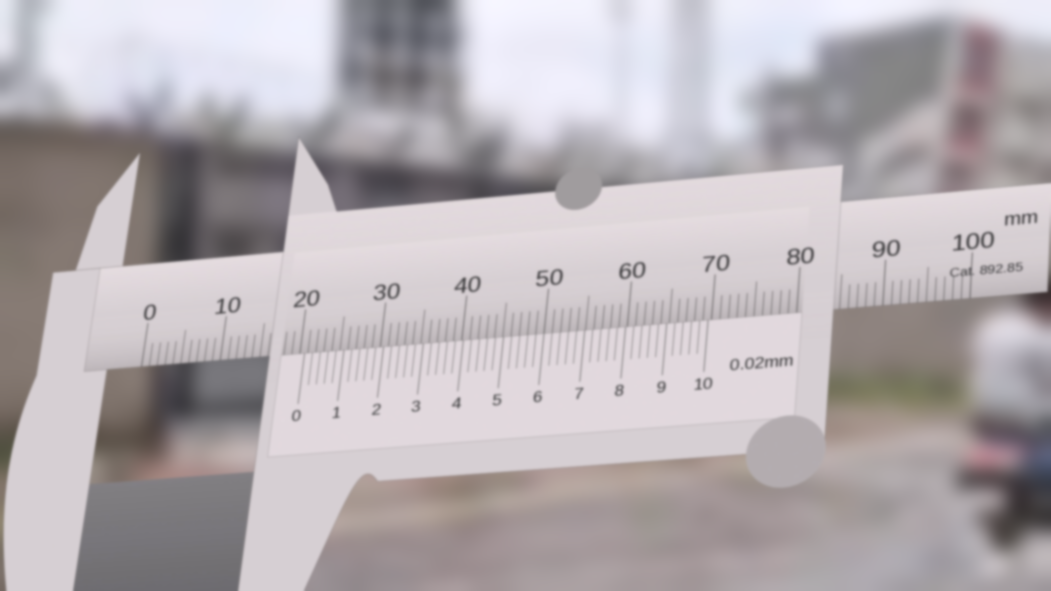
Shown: 20.6 mm
